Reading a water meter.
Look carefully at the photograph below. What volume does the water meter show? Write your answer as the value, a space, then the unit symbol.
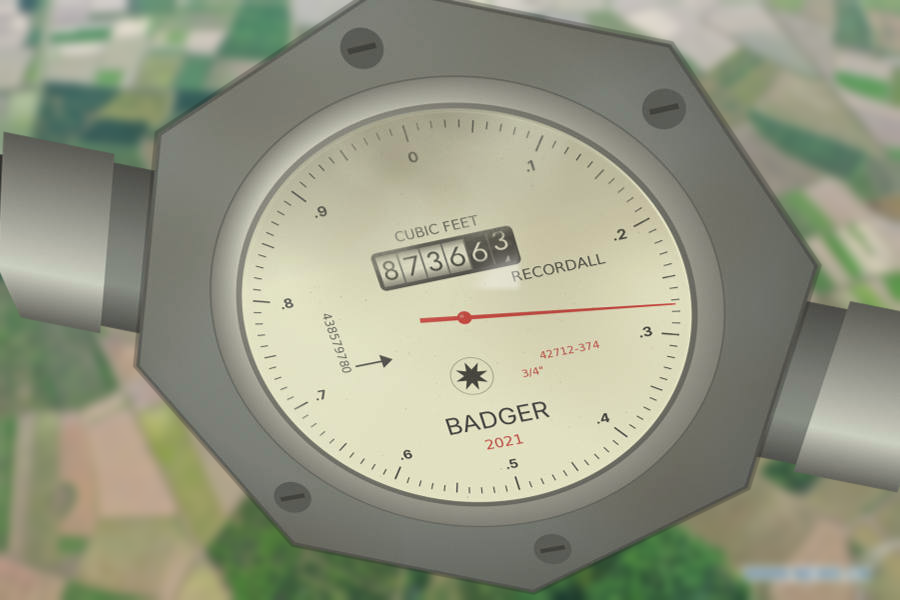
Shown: 873663.27 ft³
